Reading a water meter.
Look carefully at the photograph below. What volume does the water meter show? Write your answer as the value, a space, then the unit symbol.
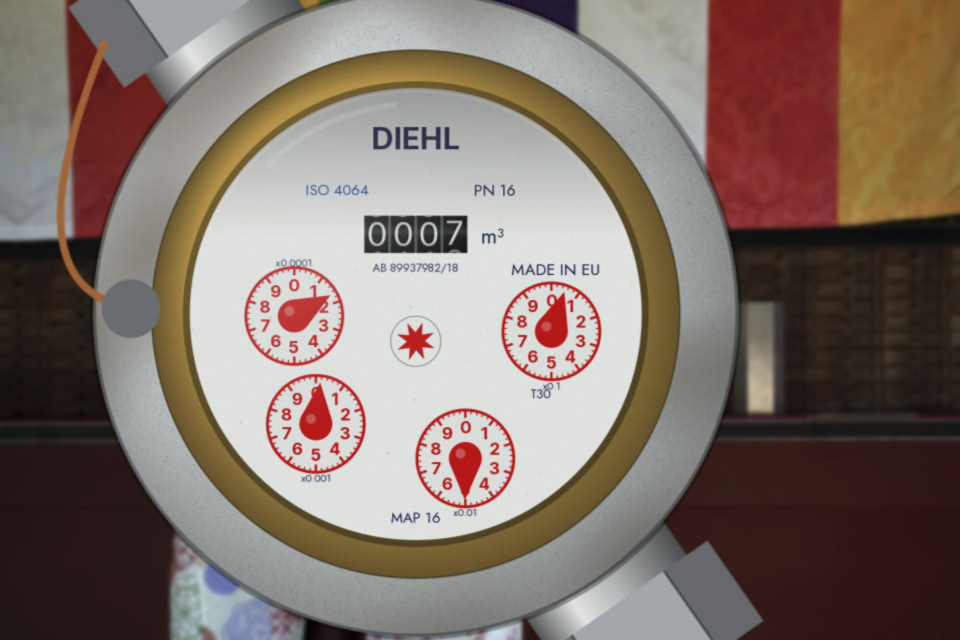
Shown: 7.0501 m³
